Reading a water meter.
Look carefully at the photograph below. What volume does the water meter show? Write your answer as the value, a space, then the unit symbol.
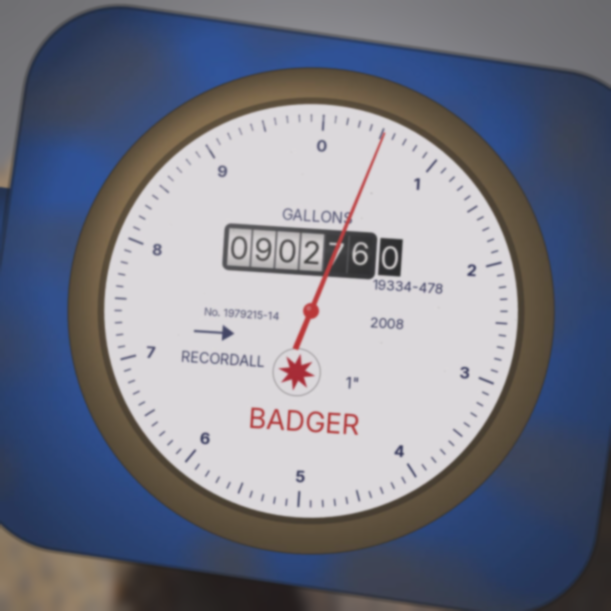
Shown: 902760.5 gal
